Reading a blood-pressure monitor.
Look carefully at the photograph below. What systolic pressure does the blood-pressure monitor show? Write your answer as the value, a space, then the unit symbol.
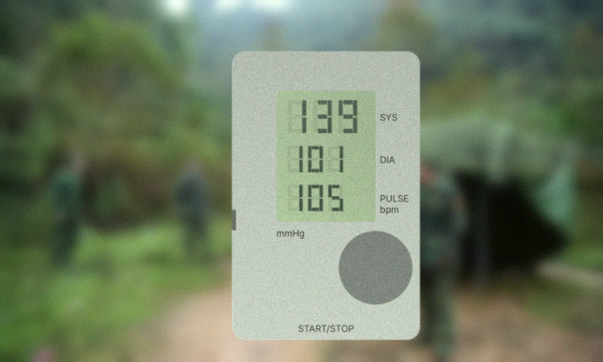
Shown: 139 mmHg
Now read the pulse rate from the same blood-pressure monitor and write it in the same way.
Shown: 105 bpm
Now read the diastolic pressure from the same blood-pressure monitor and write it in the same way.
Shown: 101 mmHg
